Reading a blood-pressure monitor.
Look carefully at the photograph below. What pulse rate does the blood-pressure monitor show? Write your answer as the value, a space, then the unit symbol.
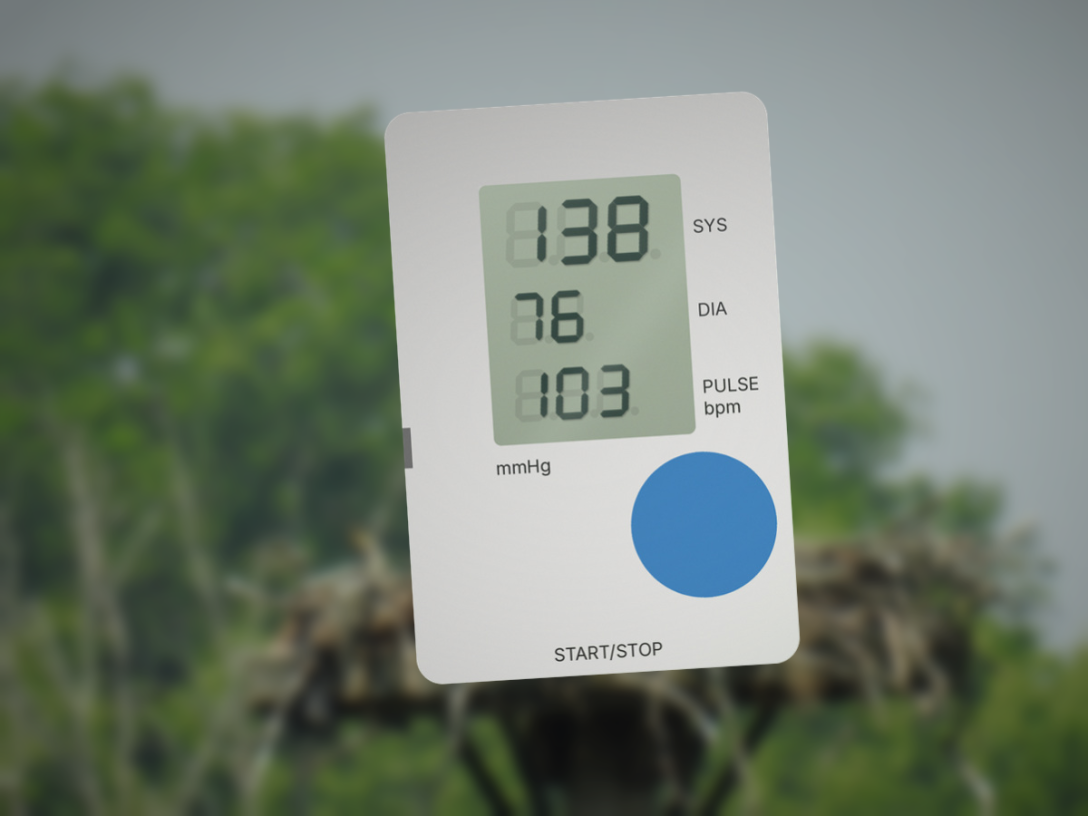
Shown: 103 bpm
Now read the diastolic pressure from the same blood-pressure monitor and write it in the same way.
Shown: 76 mmHg
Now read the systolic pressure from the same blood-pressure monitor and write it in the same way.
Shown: 138 mmHg
